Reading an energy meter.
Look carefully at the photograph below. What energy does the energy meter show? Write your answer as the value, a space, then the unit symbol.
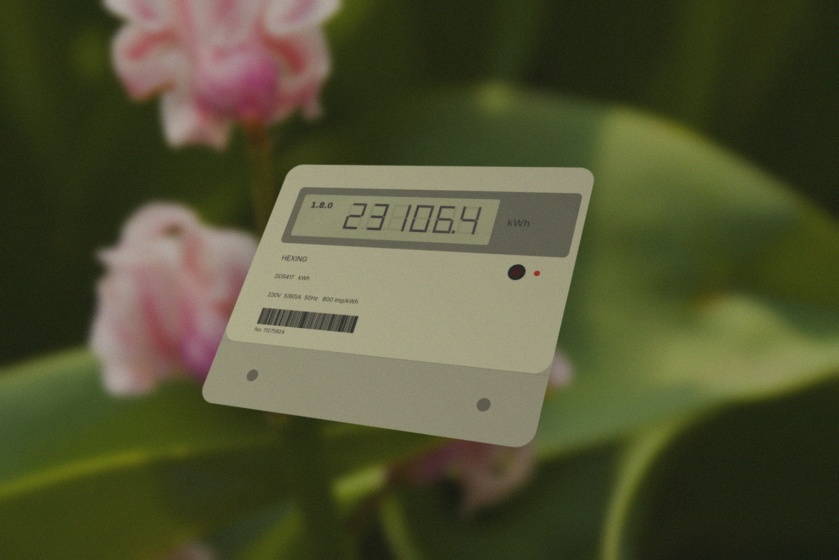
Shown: 23106.4 kWh
